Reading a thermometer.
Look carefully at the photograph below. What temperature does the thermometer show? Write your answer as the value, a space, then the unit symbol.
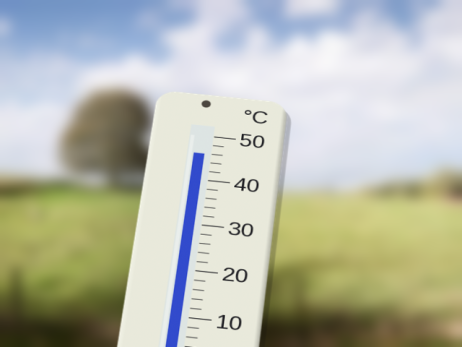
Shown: 46 °C
